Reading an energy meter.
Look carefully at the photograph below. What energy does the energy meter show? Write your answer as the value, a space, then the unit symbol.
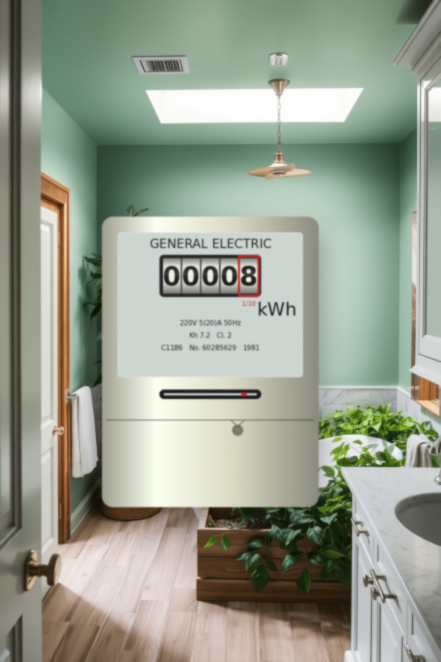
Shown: 0.8 kWh
